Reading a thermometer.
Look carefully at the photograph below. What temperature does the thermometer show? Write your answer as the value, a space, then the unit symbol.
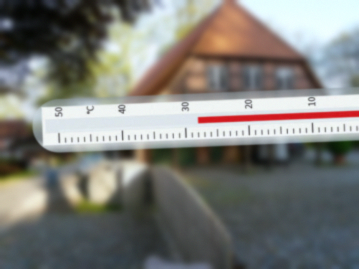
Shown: 28 °C
